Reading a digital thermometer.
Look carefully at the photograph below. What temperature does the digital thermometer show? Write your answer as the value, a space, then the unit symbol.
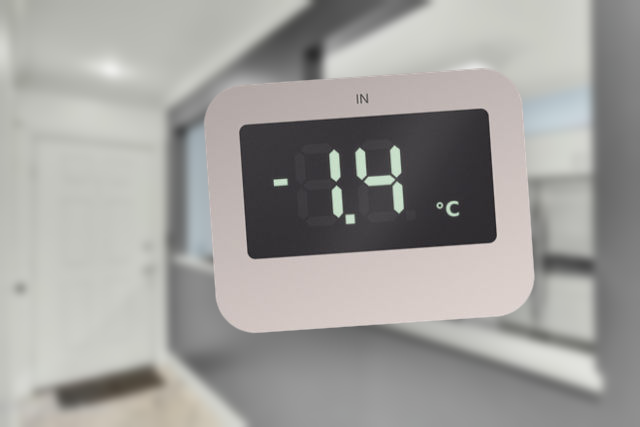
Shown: -1.4 °C
